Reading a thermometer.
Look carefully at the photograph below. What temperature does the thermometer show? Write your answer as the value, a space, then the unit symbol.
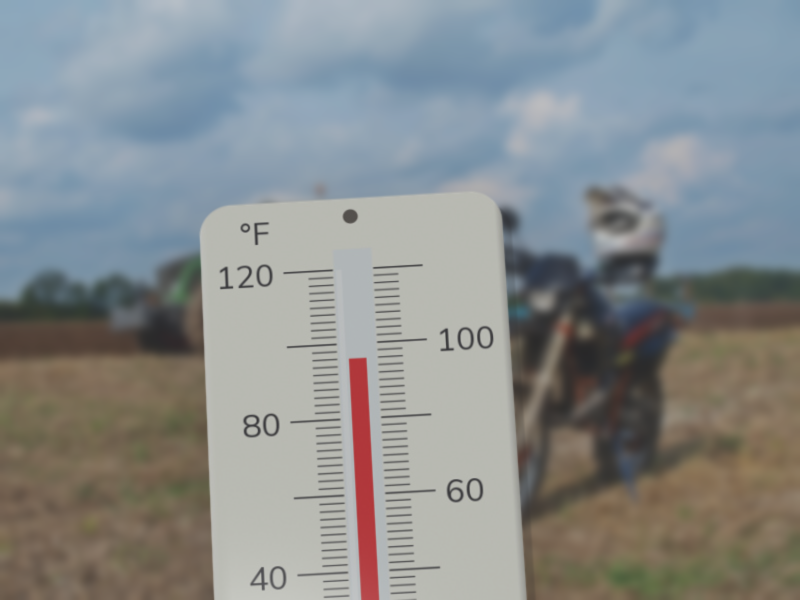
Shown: 96 °F
